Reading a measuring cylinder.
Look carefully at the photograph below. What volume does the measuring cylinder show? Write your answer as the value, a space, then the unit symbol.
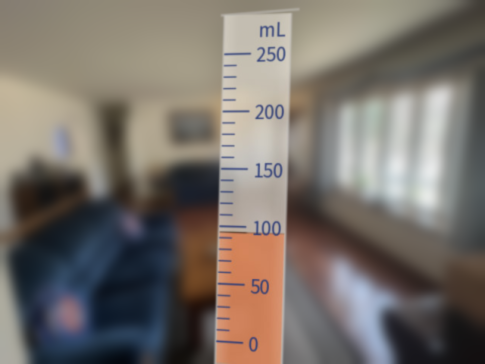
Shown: 95 mL
